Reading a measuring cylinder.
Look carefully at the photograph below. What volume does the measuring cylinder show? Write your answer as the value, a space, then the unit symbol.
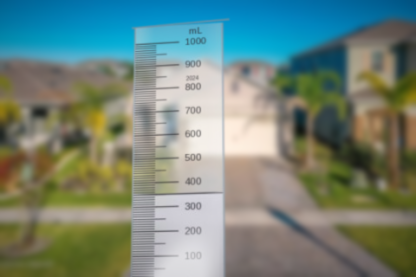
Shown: 350 mL
